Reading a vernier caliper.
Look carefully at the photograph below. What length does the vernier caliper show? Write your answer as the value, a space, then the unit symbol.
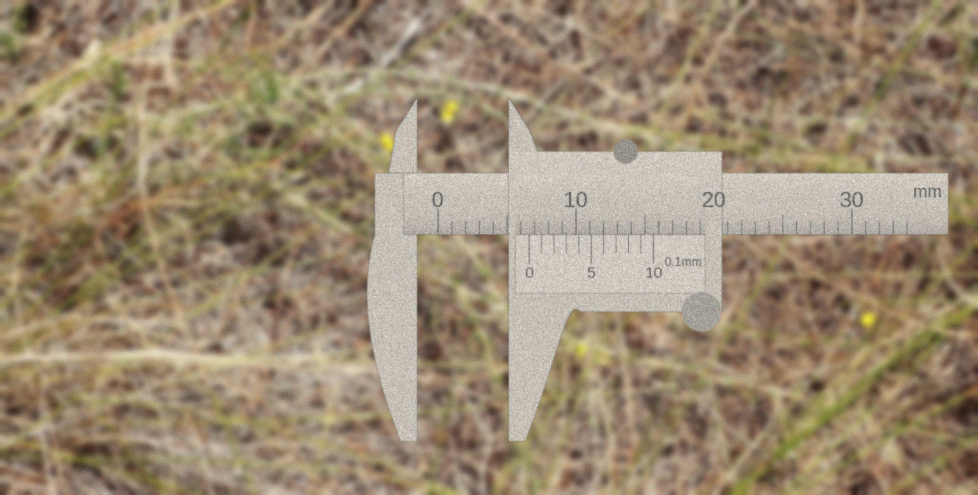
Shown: 6.6 mm
